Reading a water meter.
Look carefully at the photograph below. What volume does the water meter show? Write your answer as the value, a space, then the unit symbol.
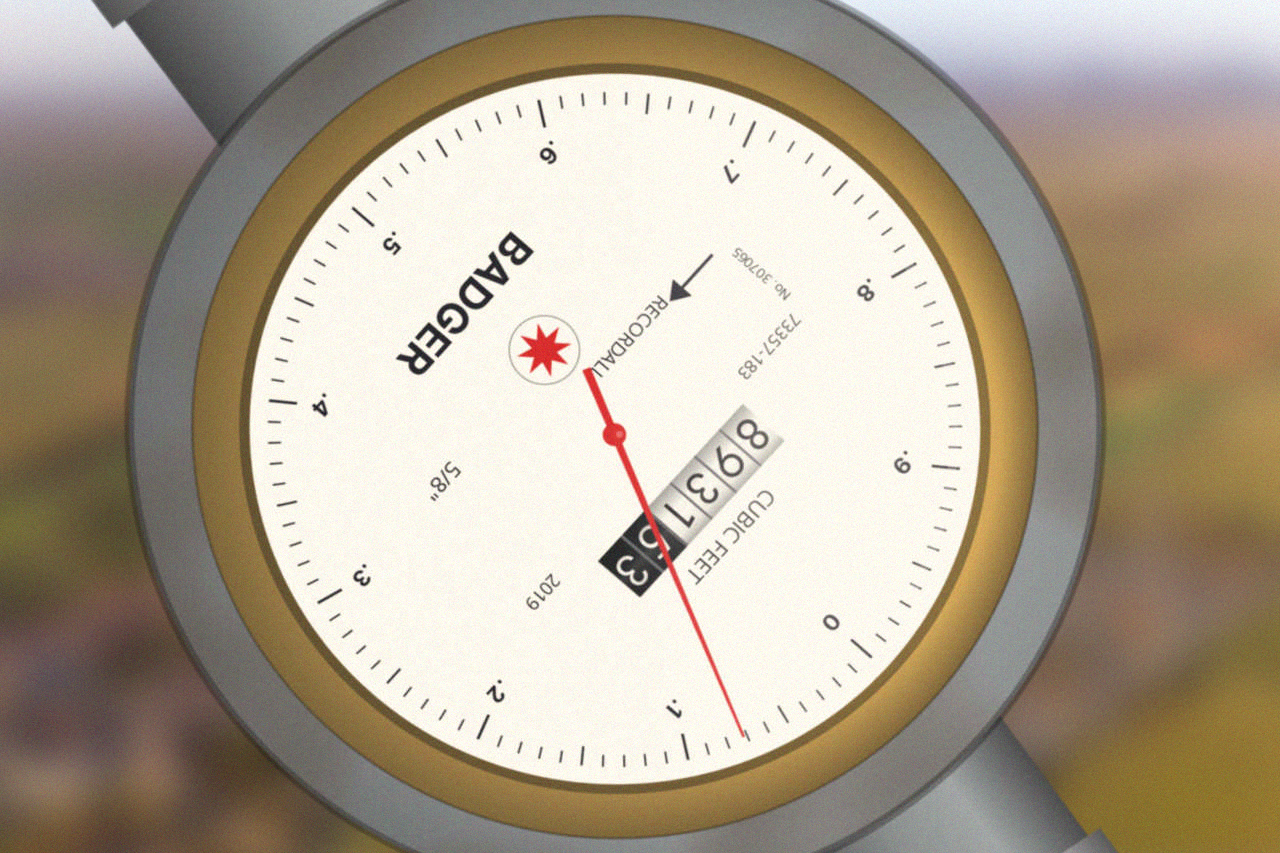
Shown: 893153.07 ft³
